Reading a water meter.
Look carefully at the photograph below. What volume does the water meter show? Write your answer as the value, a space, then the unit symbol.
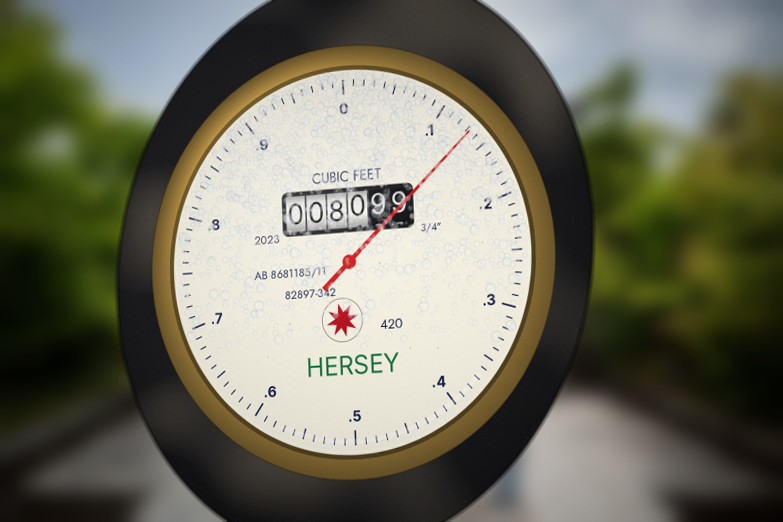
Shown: 8099.13 ft³
